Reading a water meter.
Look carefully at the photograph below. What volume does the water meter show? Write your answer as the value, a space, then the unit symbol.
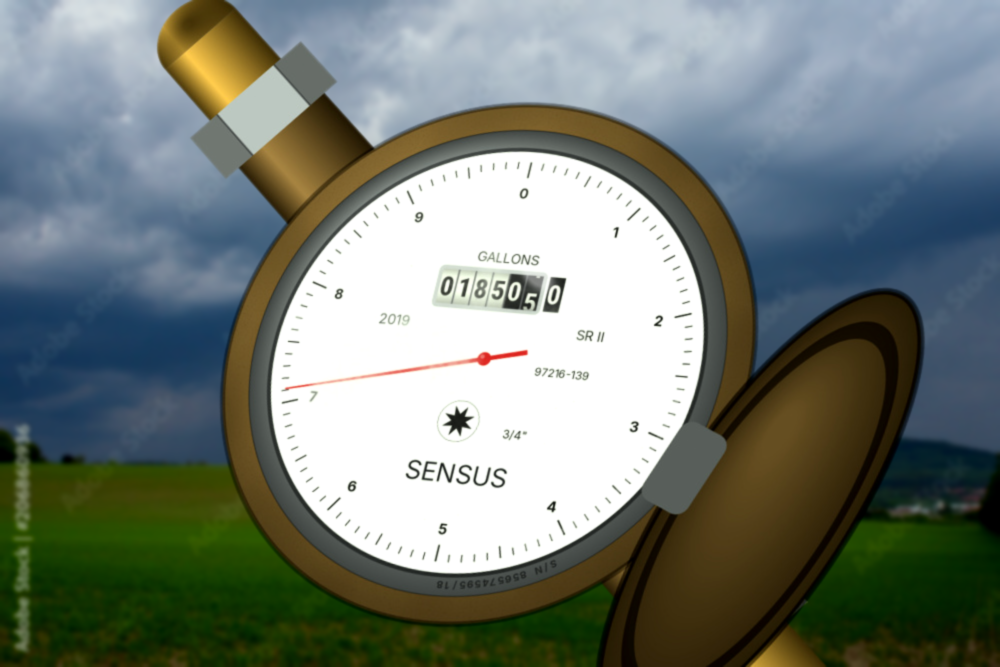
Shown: 185047.1 gal
